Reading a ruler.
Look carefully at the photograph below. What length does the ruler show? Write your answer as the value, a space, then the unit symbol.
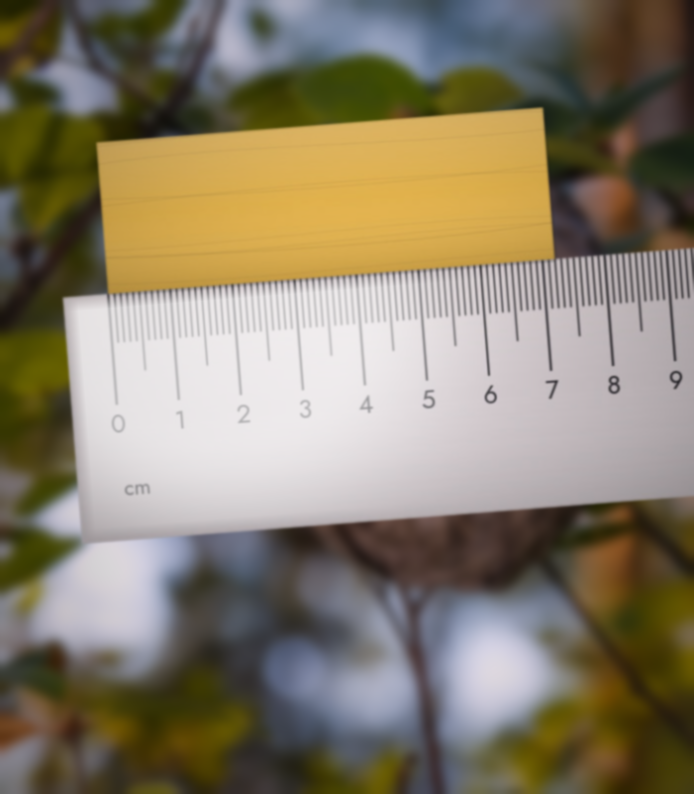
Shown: 7.2 cm
